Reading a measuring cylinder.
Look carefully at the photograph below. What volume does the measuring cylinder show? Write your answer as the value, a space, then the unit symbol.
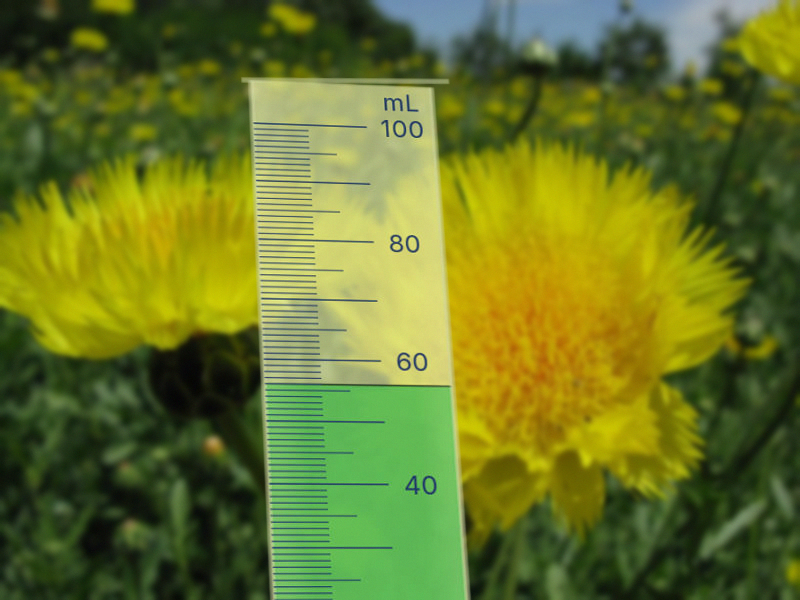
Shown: 56 mL
